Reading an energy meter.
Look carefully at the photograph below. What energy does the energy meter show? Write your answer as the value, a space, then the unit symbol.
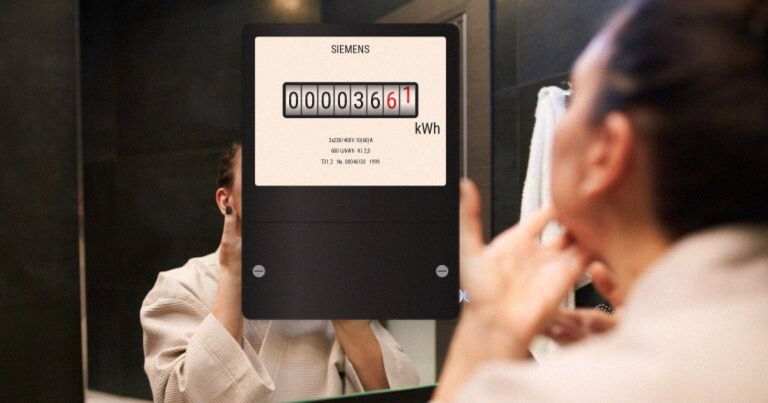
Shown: 36.61 kWh
